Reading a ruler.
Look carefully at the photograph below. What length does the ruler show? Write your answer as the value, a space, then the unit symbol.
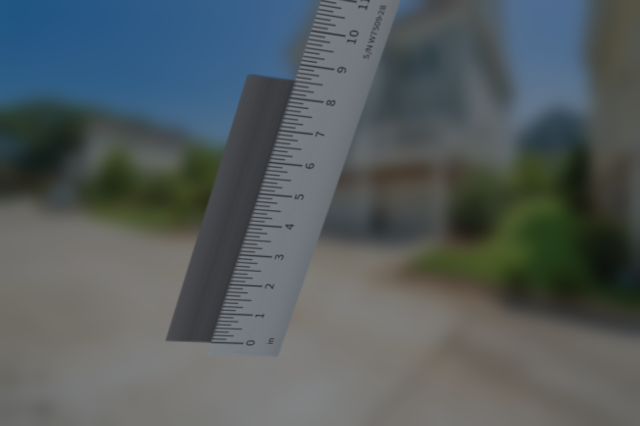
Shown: 8.5 in
